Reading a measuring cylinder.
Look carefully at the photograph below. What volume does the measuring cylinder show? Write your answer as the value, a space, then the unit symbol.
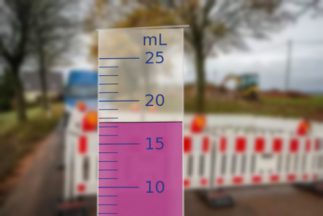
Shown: 17.5 mL
